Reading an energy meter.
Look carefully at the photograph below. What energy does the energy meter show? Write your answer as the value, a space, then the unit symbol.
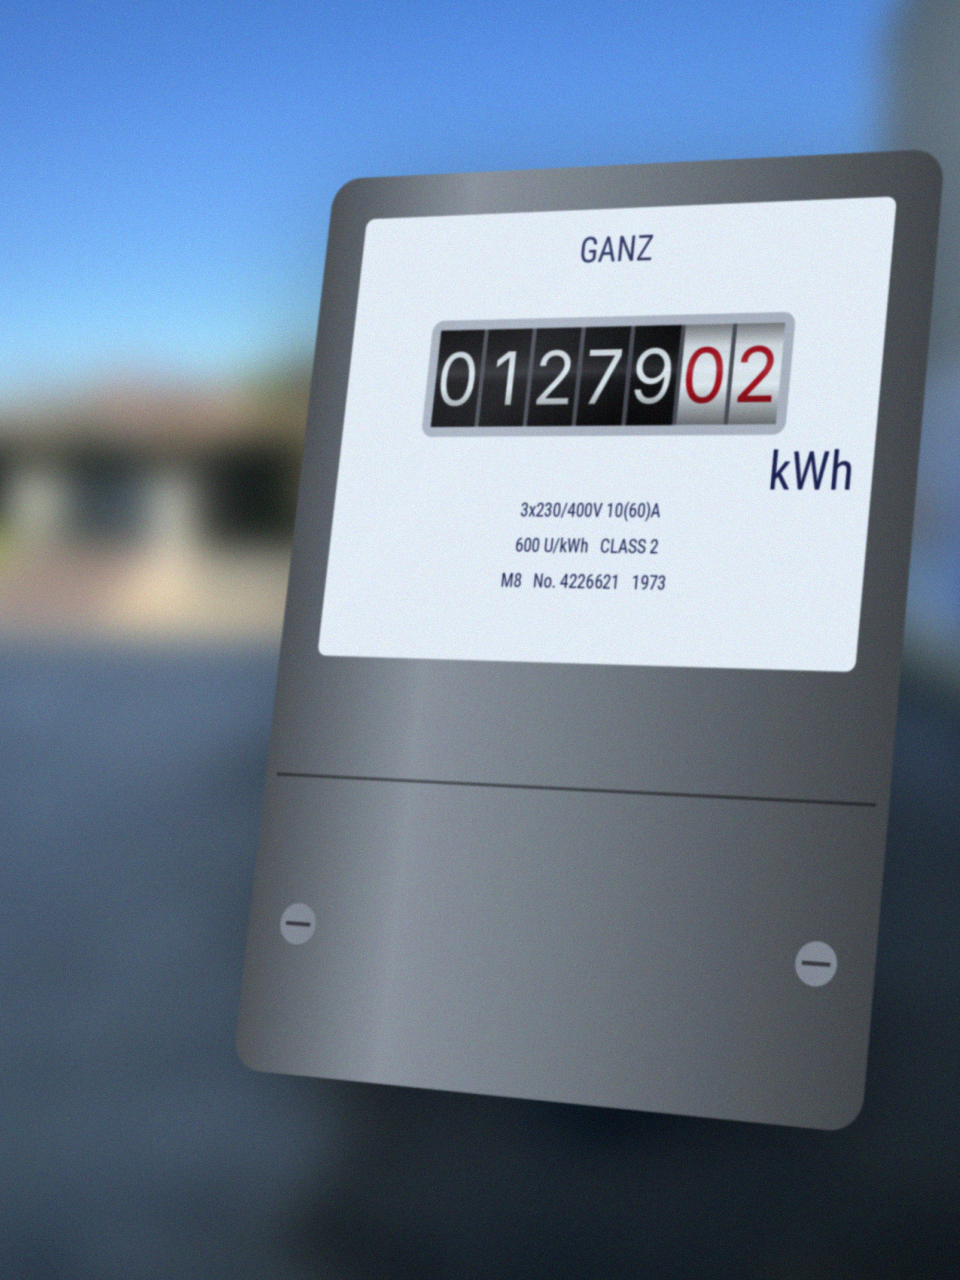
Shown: 1279.02 kWh
